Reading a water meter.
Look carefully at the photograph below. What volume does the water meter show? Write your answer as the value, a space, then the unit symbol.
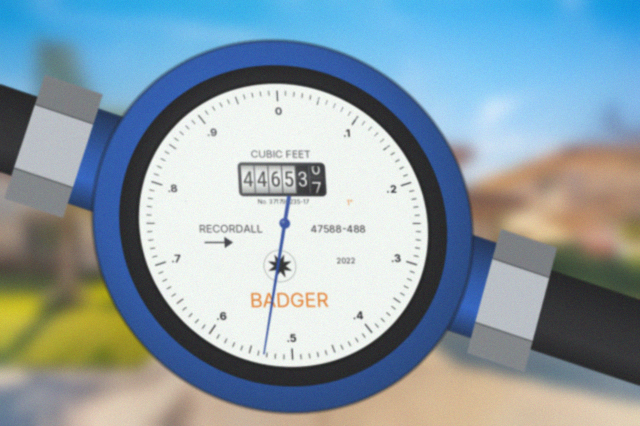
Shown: 446536.53 ft³
